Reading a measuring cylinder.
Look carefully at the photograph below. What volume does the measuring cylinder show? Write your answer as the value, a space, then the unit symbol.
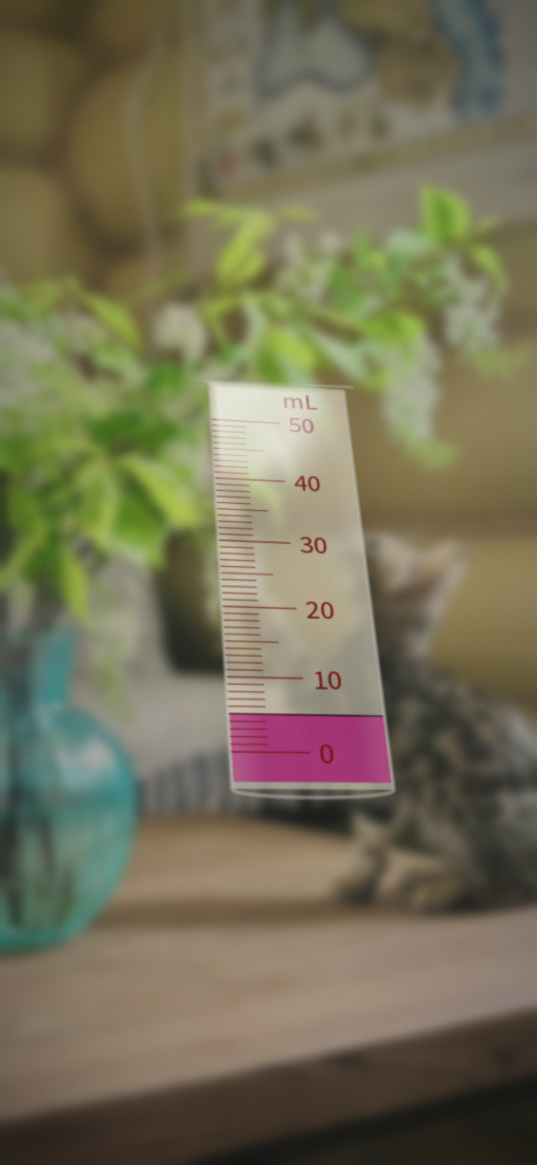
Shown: 5 mL
